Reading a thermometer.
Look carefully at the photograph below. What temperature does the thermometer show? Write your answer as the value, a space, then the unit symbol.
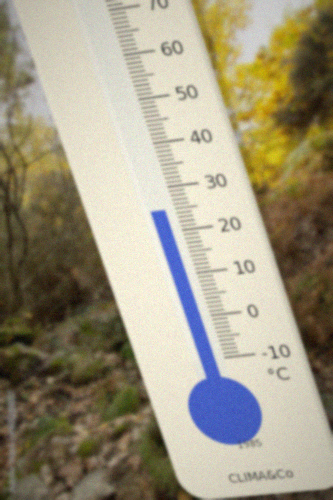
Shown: 25 °C
